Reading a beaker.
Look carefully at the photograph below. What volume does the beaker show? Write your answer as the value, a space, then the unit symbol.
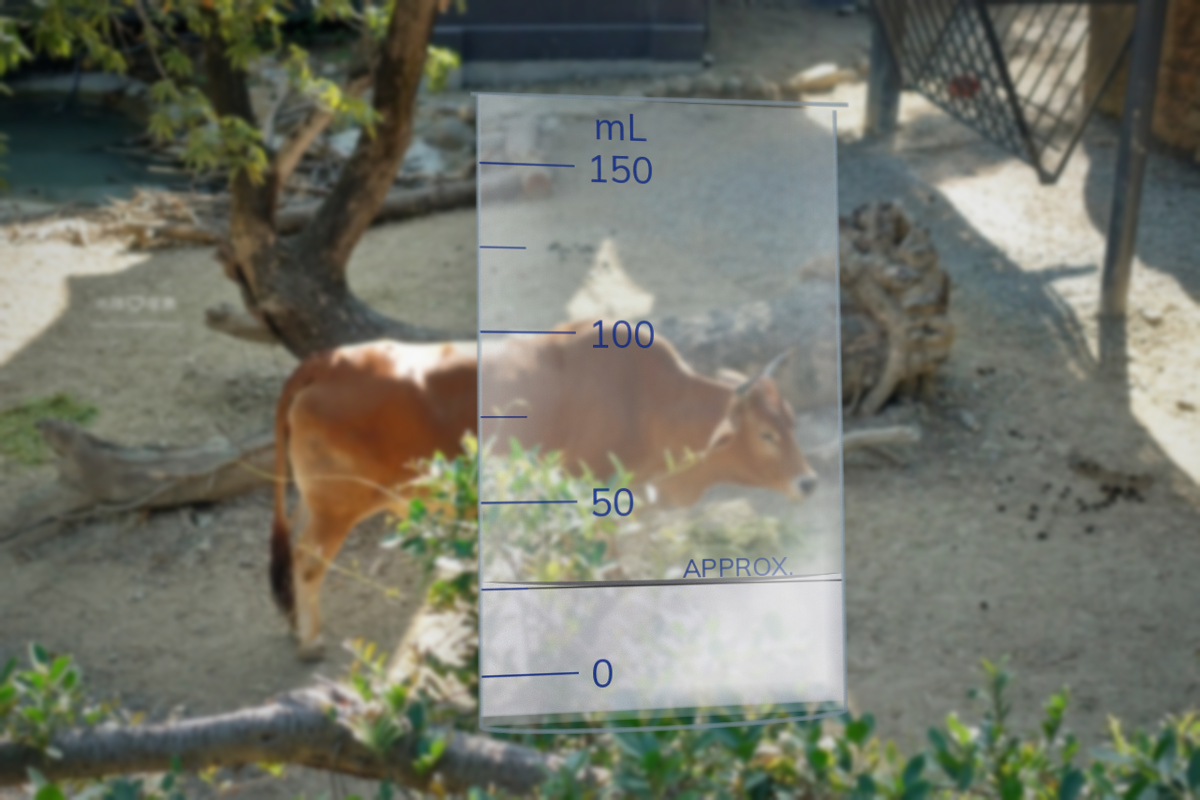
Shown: 25 mL
